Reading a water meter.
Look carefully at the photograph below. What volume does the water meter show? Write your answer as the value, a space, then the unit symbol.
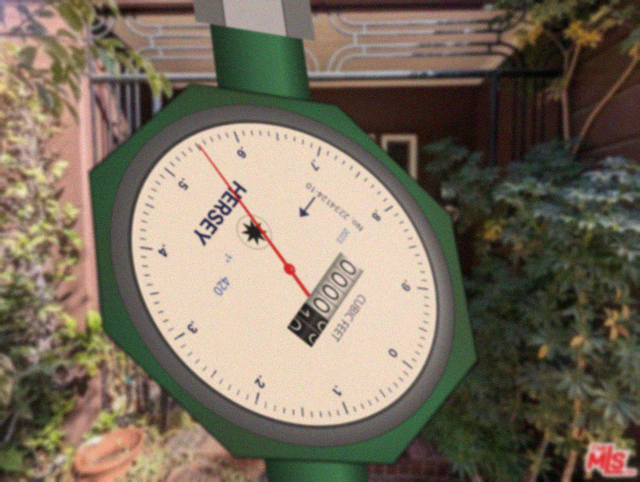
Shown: 9.55 ft³
